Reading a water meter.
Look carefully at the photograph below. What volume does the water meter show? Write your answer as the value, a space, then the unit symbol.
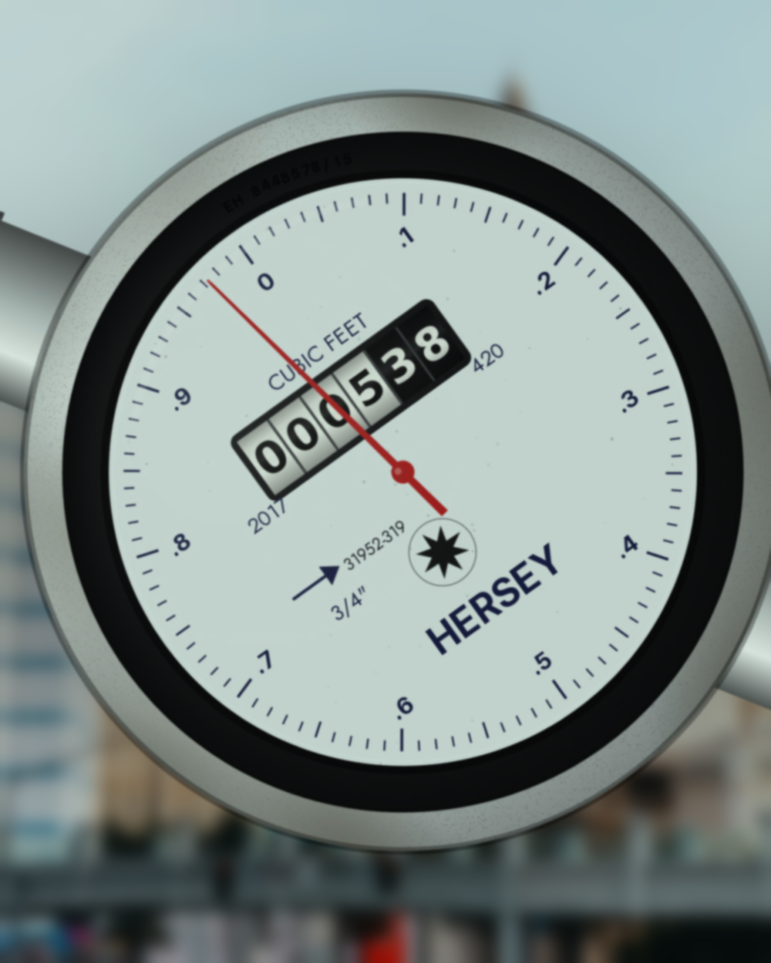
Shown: 537.97 ft³
